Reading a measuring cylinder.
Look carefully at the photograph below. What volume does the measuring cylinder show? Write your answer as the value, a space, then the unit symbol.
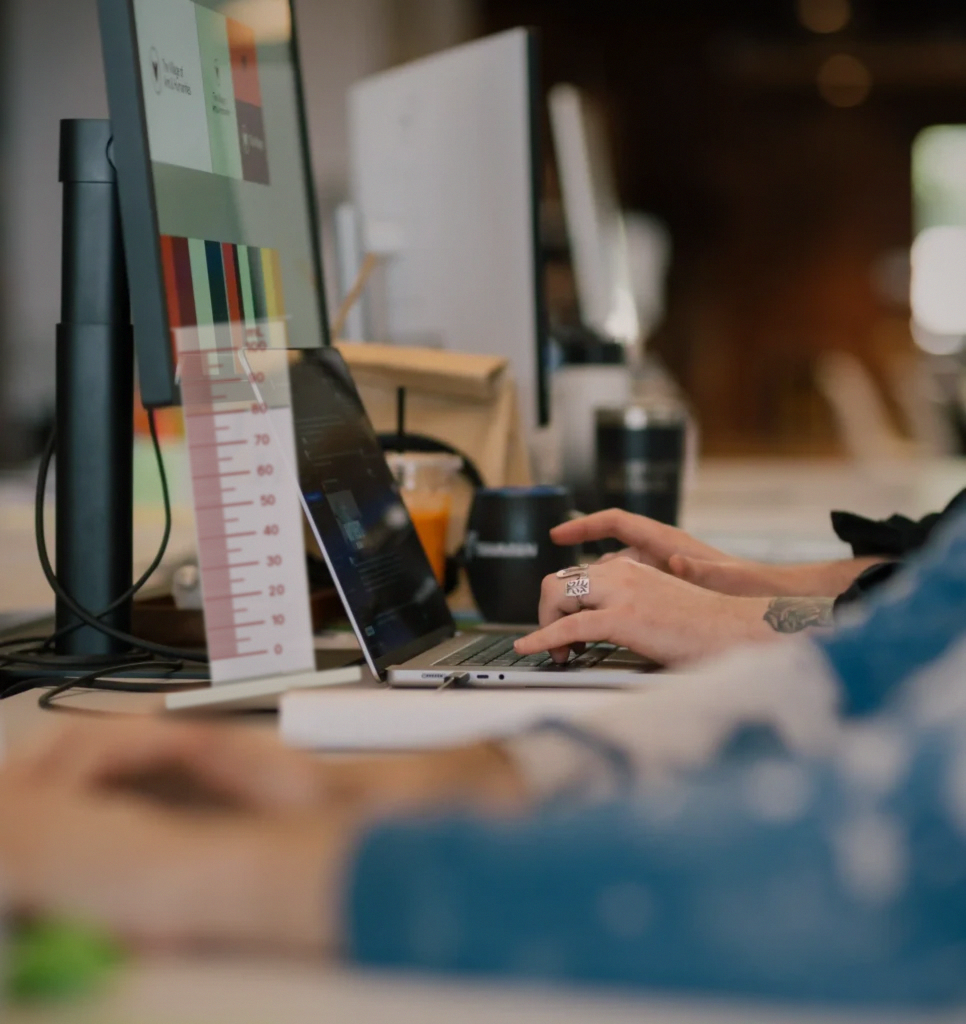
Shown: 80 mL
